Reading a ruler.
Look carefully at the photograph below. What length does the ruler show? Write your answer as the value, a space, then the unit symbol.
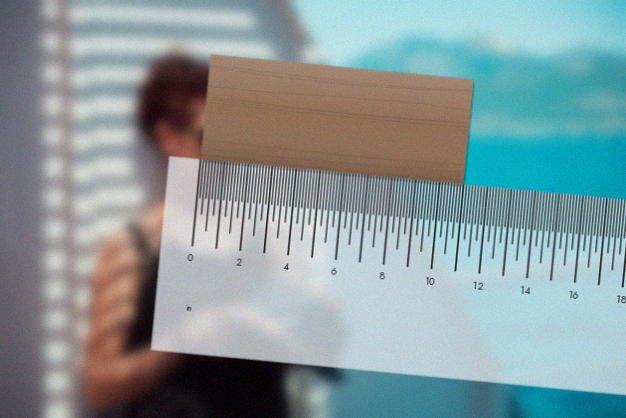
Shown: 11 in
